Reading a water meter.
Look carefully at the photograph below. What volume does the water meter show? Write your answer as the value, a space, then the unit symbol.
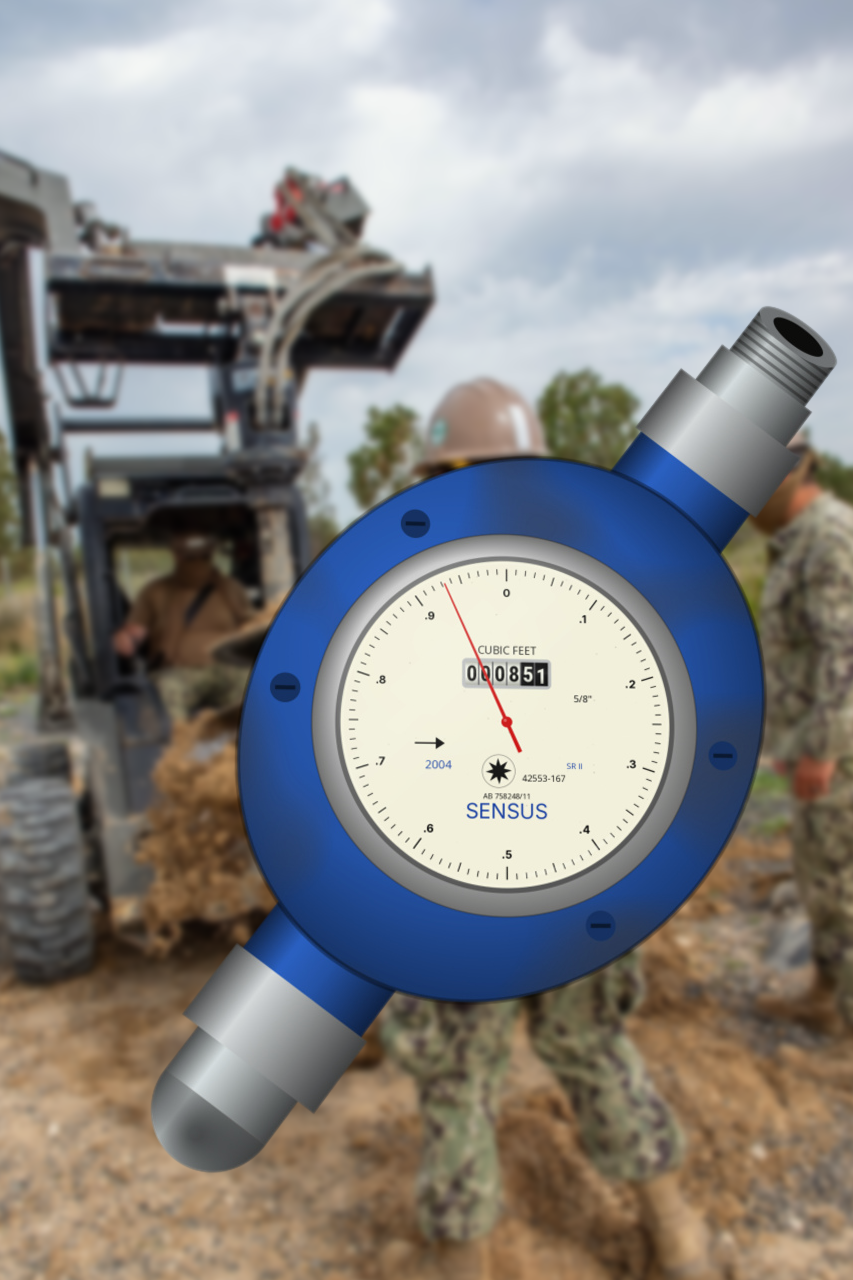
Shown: 850.93 ft³
